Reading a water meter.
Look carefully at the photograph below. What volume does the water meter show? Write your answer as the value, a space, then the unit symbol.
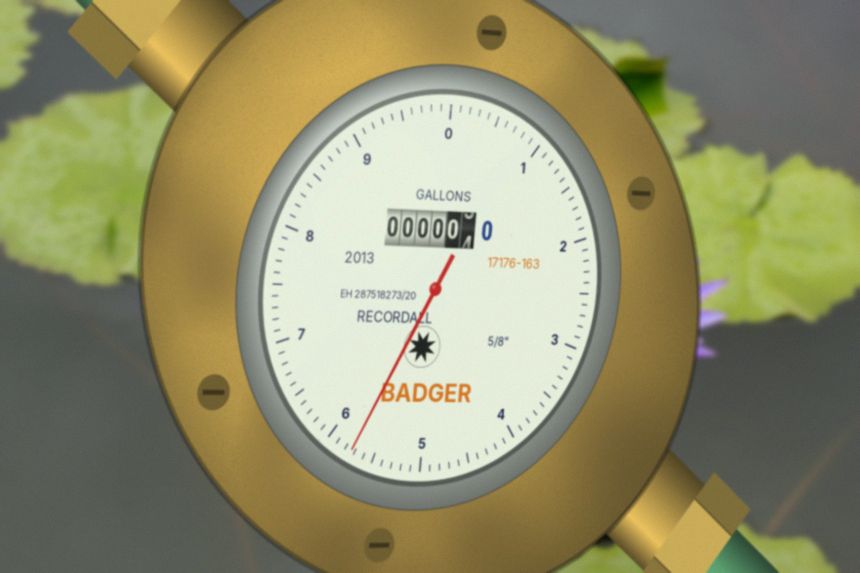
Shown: 35.7 gal
